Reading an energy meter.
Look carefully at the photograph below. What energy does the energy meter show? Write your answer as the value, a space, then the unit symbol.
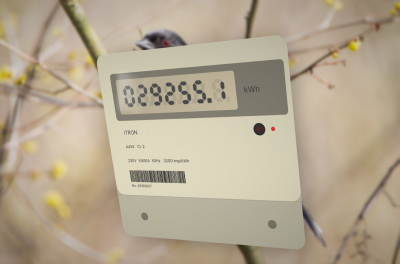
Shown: 29255.1 kWh
